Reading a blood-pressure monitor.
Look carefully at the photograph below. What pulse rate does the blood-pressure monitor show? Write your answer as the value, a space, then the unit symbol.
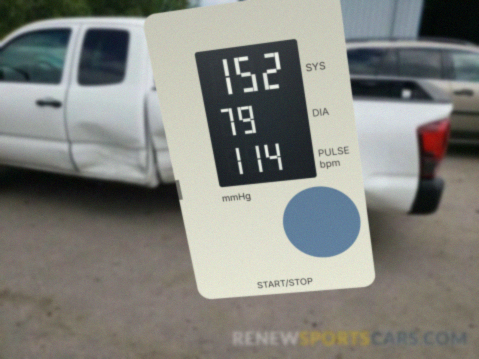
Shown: 114 bpm
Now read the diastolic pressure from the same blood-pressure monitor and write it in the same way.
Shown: 79 mmHg
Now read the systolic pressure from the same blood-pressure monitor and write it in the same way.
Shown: 152 mmHg
